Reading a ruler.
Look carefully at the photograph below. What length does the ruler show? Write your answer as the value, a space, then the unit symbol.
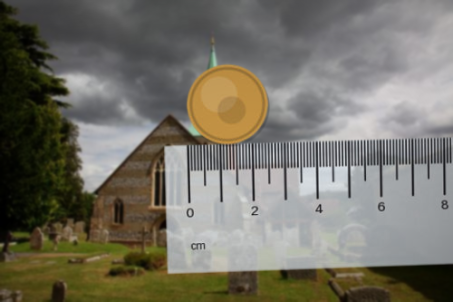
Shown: 2.5 cm
